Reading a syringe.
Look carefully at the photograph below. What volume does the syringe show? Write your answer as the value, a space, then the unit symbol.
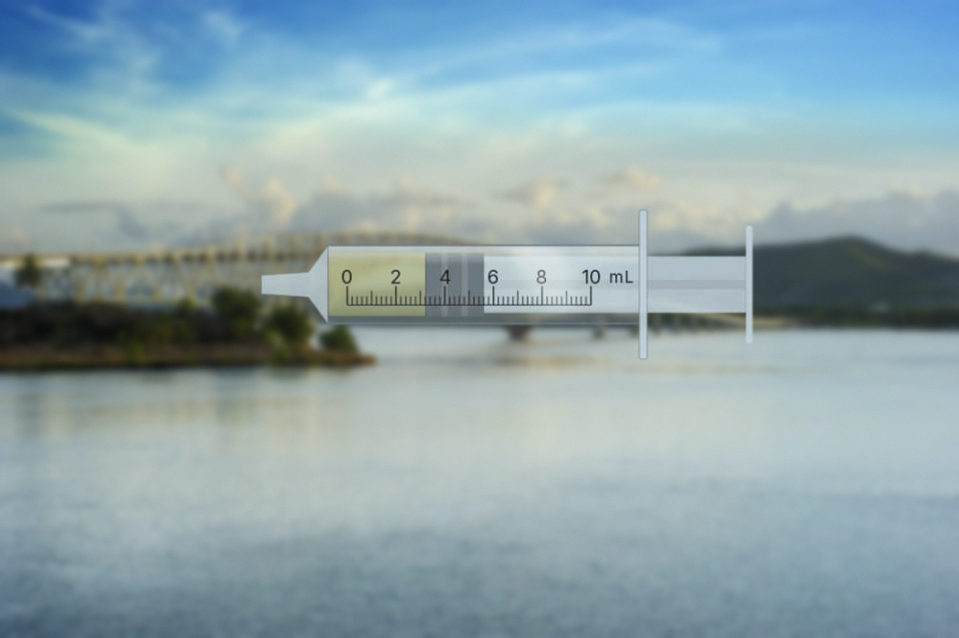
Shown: 3.2 mL
